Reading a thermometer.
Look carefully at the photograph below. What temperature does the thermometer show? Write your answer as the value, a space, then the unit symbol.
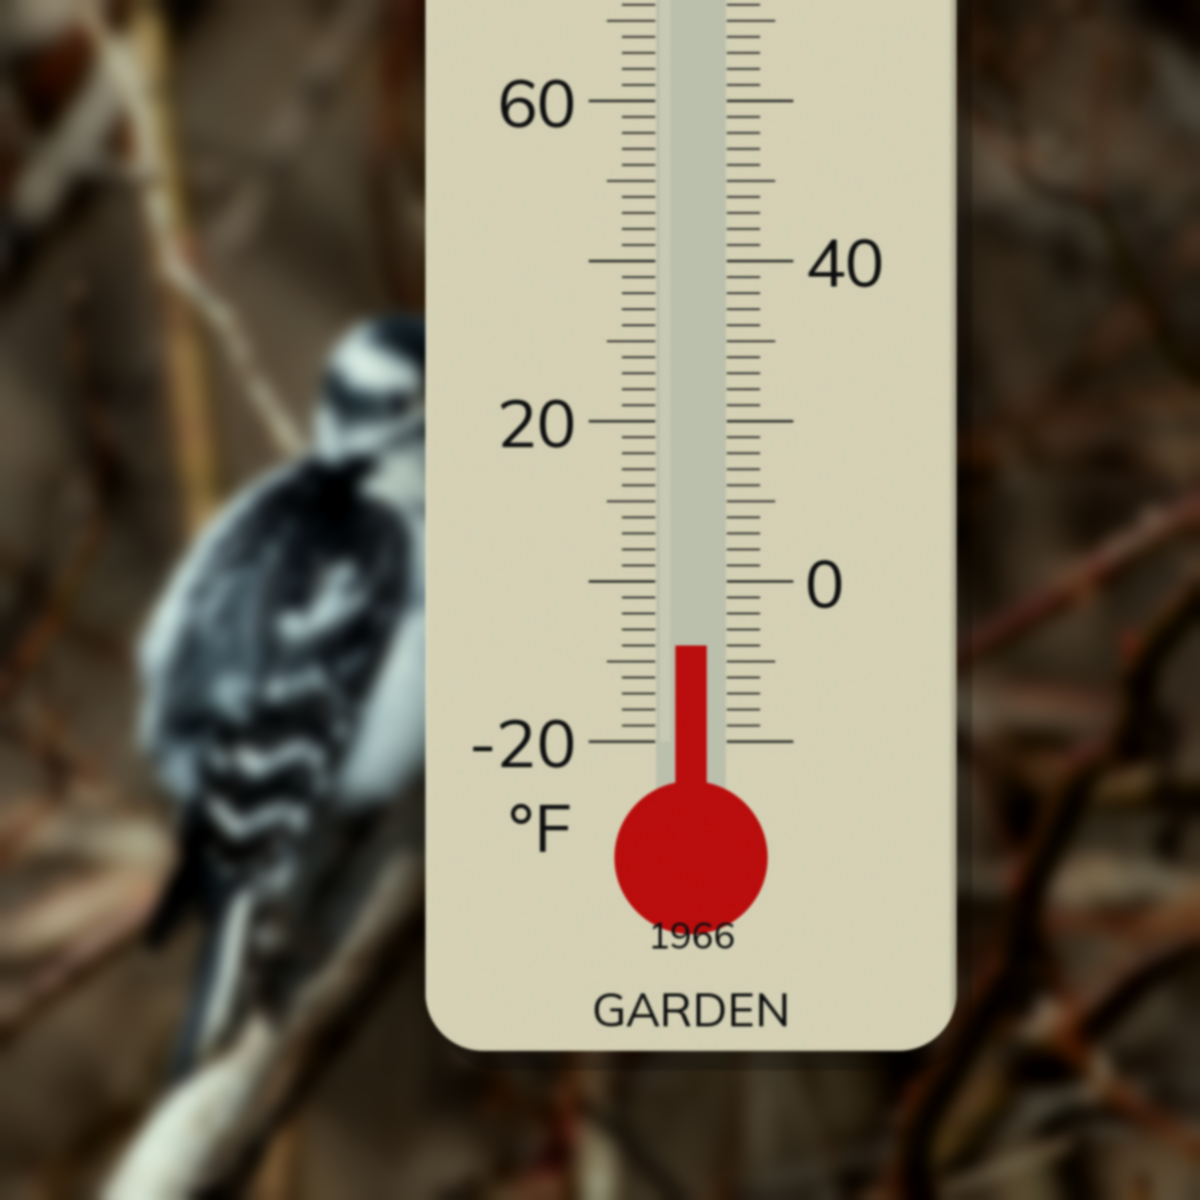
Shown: -8 °F
